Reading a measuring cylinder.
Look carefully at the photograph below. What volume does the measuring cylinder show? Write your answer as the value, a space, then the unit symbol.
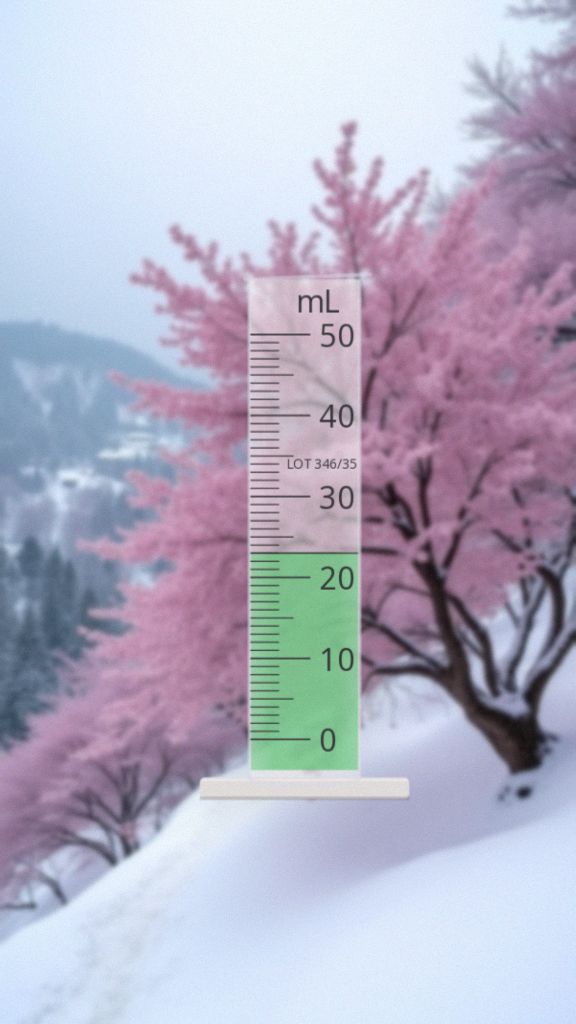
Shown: 23 mL
